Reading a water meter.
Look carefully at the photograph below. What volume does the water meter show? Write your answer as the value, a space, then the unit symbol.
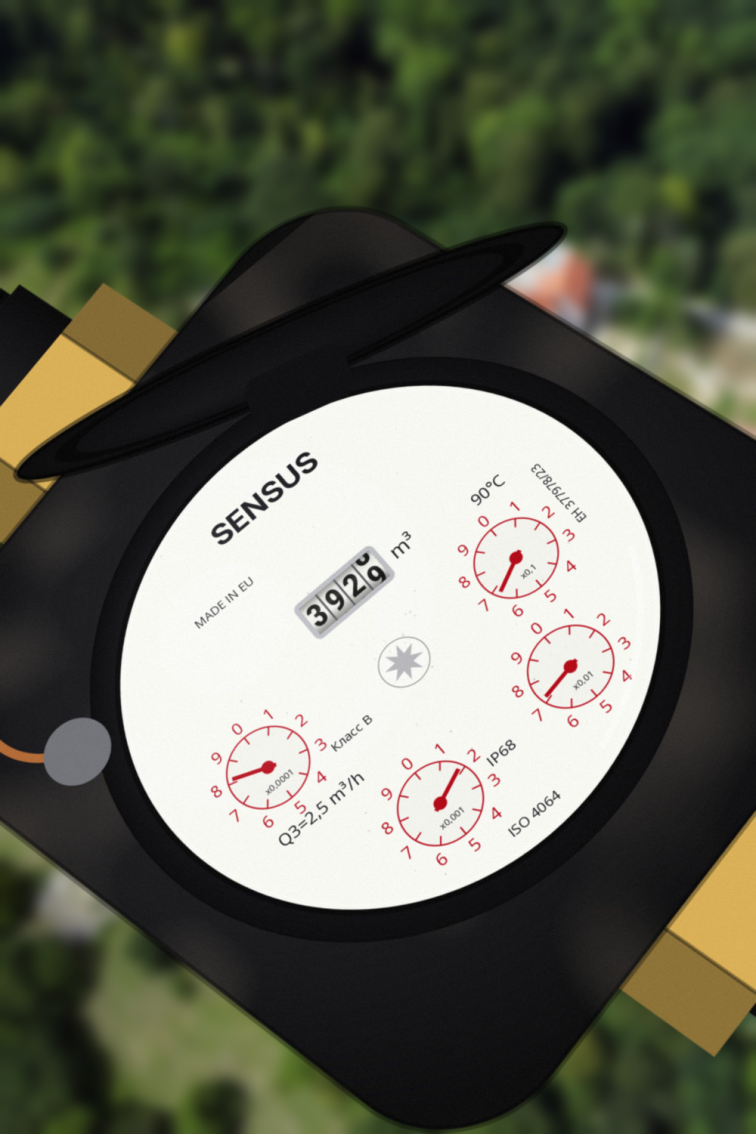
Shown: 3928.6718 m³
